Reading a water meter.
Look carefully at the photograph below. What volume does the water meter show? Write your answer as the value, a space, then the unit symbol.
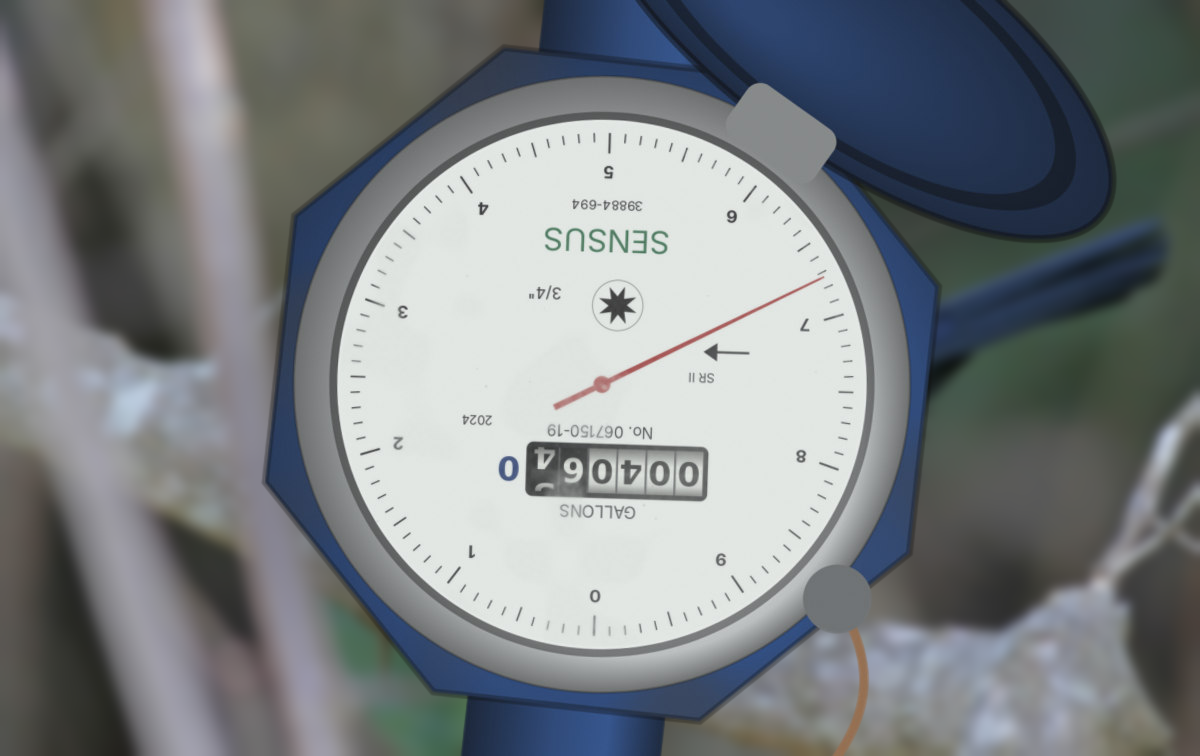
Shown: 40636.7 gal
